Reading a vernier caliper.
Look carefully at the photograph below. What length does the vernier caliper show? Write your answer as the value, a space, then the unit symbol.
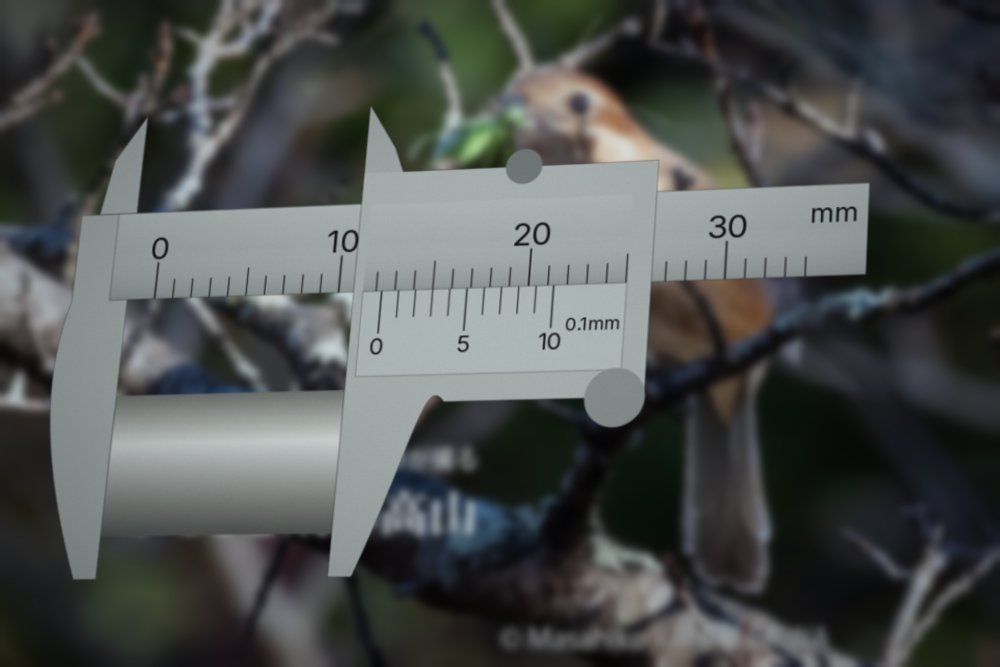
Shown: 12.3 mm
